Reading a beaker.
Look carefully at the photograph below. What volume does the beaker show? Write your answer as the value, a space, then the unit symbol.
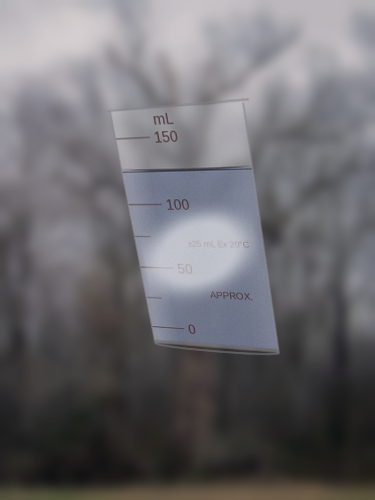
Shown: 125 mL
